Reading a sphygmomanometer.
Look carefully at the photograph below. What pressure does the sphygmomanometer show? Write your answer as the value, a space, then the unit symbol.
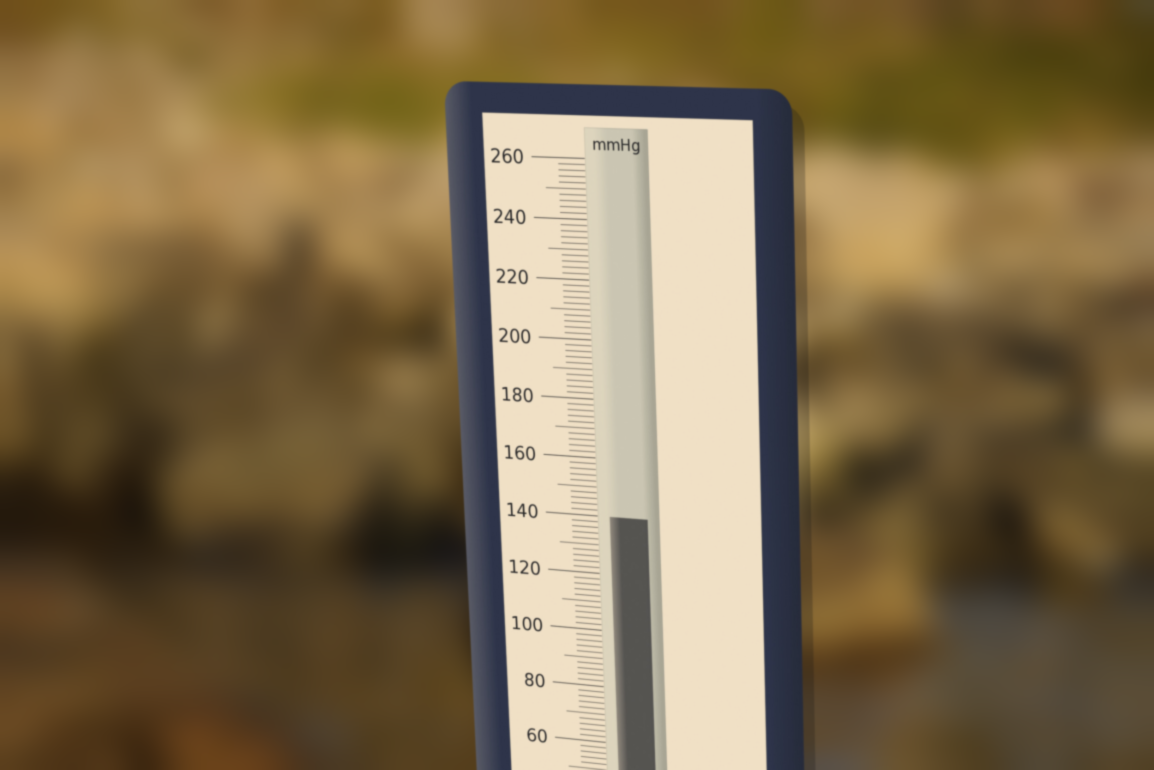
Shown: 140 mmHg
